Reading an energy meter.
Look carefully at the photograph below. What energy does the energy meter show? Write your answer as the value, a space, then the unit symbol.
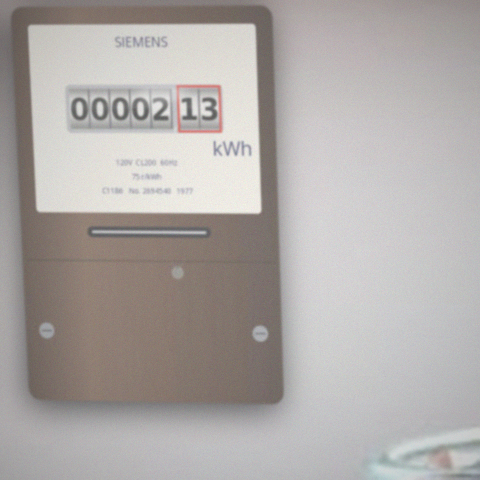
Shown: 2.13 kWh
